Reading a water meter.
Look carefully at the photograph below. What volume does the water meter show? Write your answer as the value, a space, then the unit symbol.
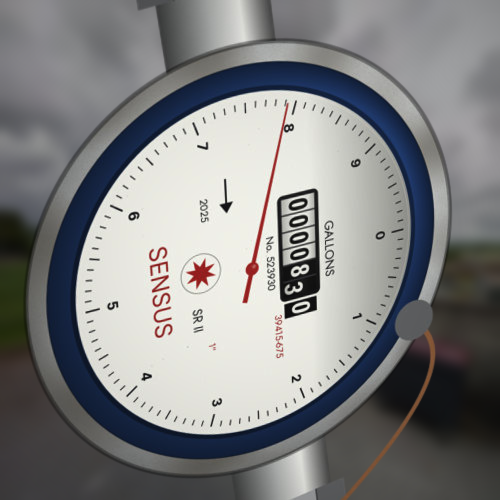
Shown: 827.9 gal
